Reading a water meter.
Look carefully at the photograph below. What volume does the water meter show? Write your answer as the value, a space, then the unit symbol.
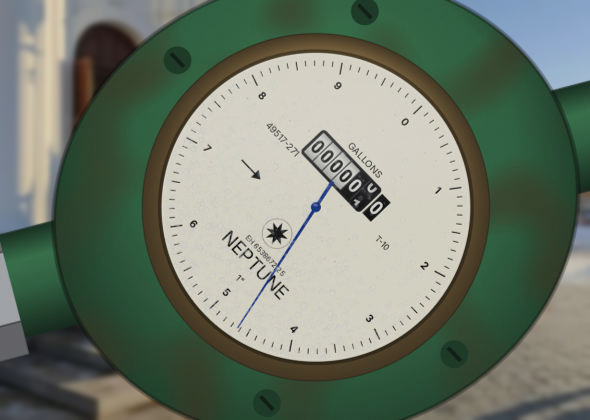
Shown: 4.6 gal
